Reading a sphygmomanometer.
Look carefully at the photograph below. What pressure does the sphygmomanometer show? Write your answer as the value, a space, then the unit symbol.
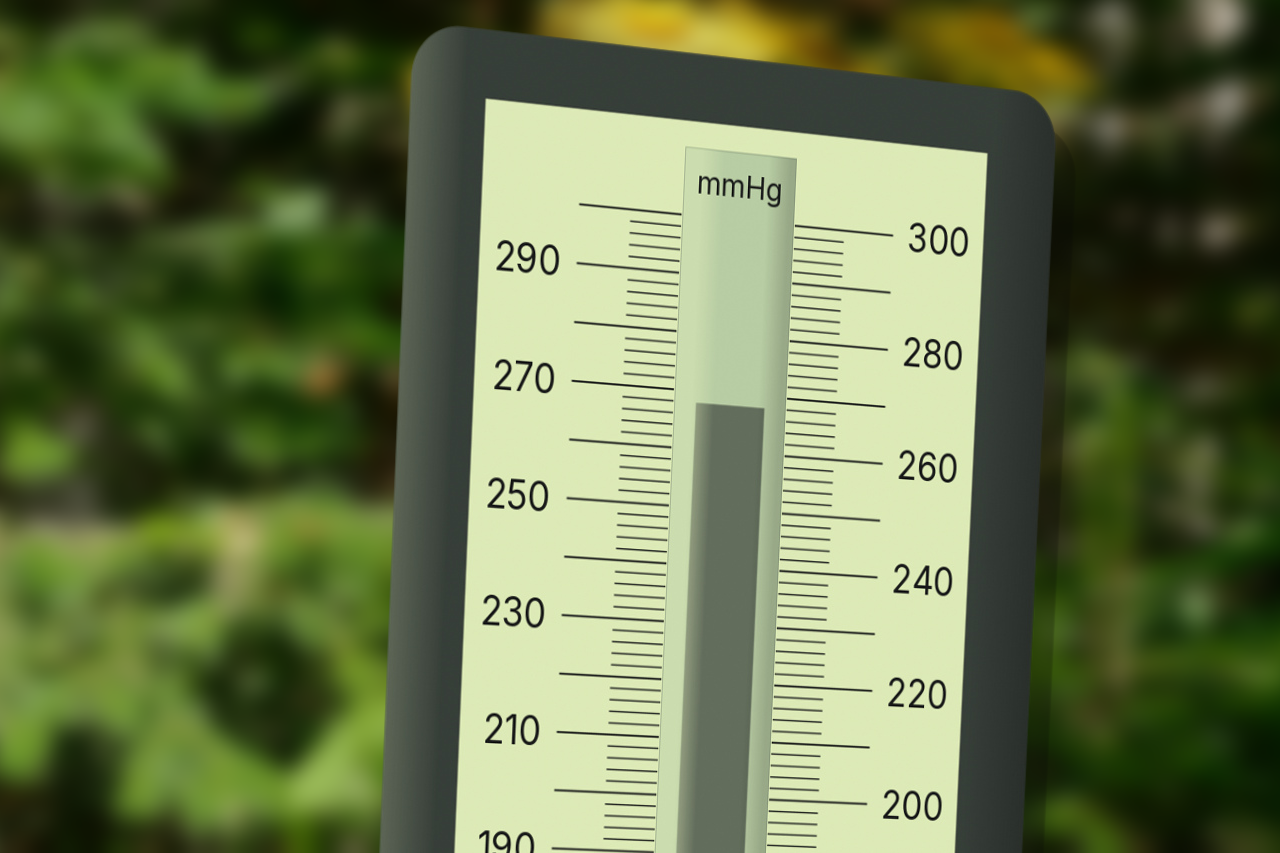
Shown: 268 mmHg
